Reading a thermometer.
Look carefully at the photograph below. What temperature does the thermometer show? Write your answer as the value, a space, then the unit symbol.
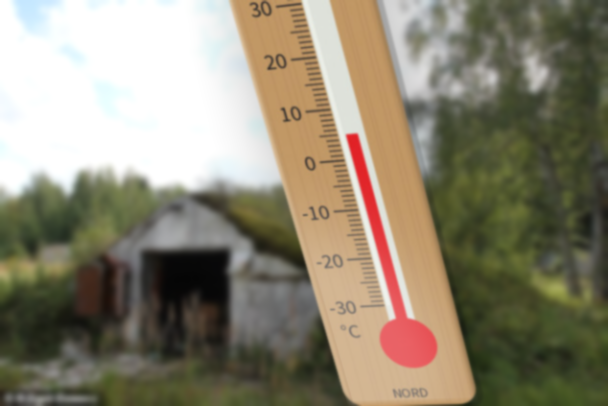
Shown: 5 °C
